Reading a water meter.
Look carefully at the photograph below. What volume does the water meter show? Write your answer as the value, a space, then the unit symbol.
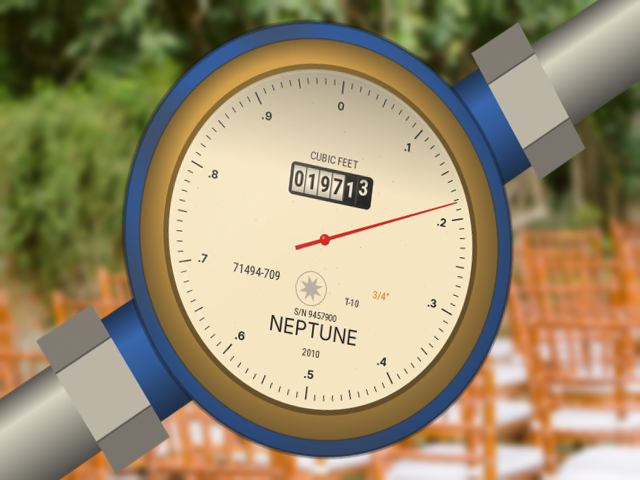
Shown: 19713.18 ft³
